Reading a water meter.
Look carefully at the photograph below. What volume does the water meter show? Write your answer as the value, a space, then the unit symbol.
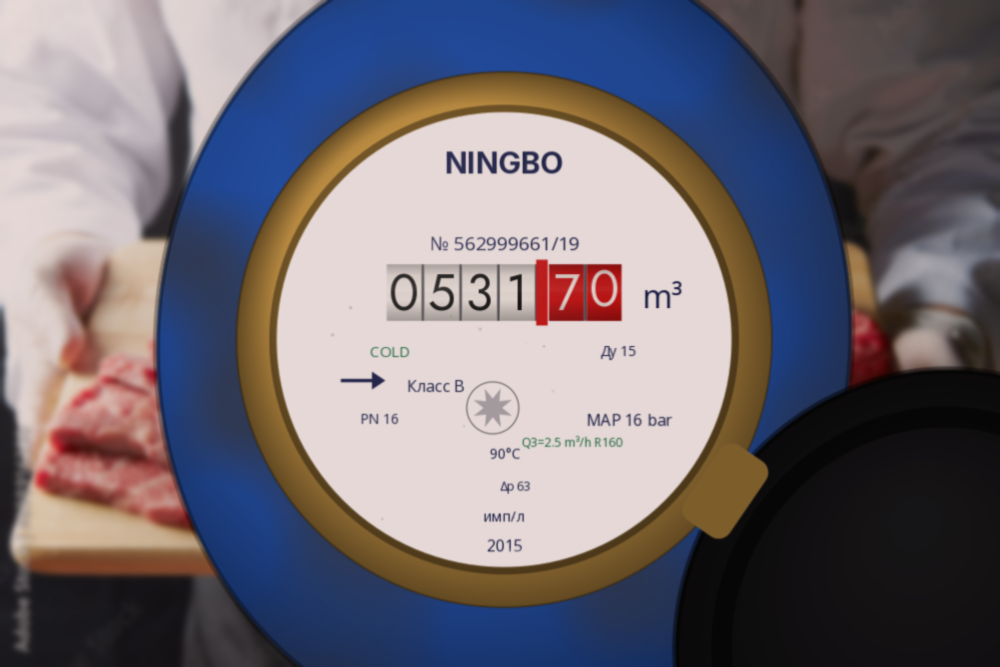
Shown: 531.70 m³
